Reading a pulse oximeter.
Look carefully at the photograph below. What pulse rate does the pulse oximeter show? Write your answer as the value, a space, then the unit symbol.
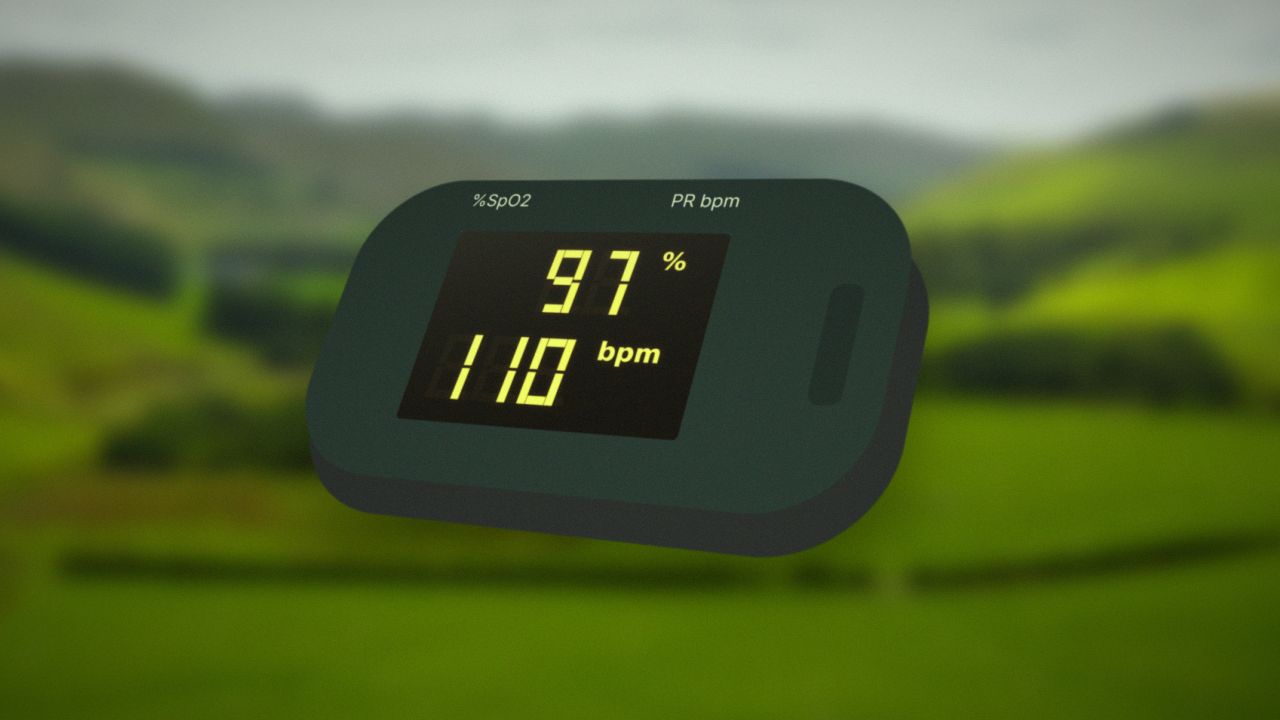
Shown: 110 bpm
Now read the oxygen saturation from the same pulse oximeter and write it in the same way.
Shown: 97 %
